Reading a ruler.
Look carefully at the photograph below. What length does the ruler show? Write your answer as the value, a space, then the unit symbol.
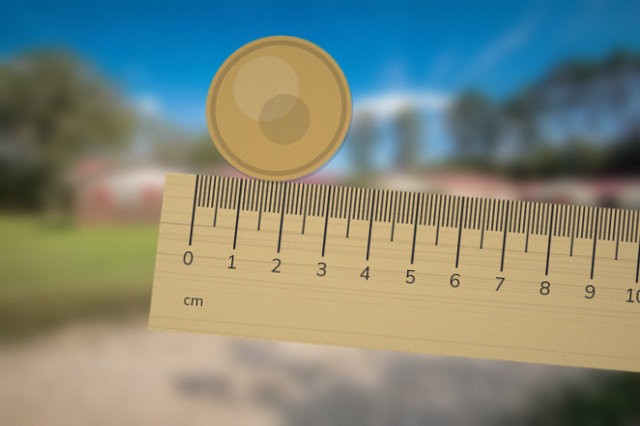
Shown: 3.3 cm
